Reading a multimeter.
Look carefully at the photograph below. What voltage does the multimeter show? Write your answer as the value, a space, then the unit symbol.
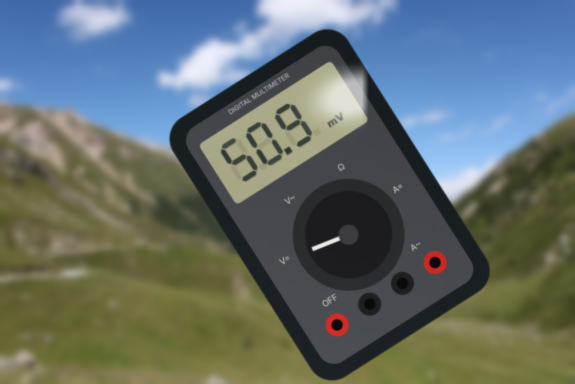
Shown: 50.9 mV
